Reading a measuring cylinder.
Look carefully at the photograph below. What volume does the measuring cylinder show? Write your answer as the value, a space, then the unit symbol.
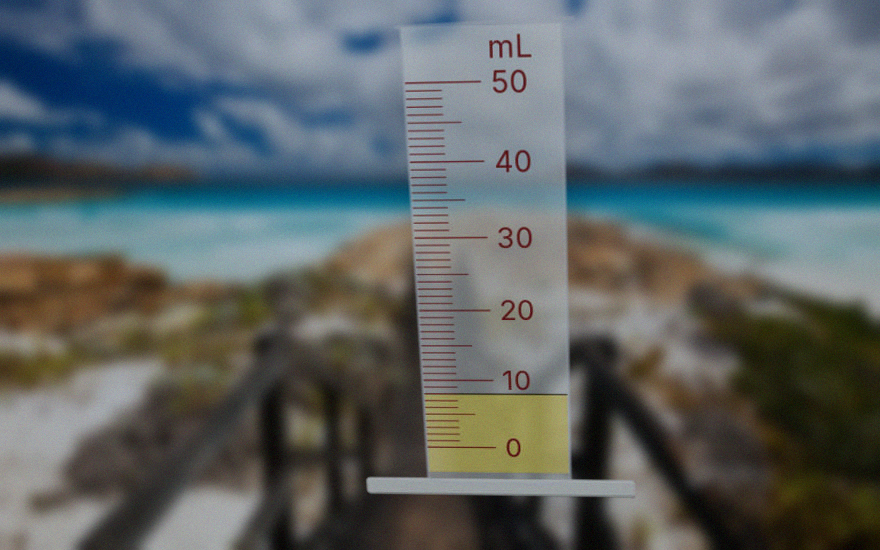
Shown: 8 mL
